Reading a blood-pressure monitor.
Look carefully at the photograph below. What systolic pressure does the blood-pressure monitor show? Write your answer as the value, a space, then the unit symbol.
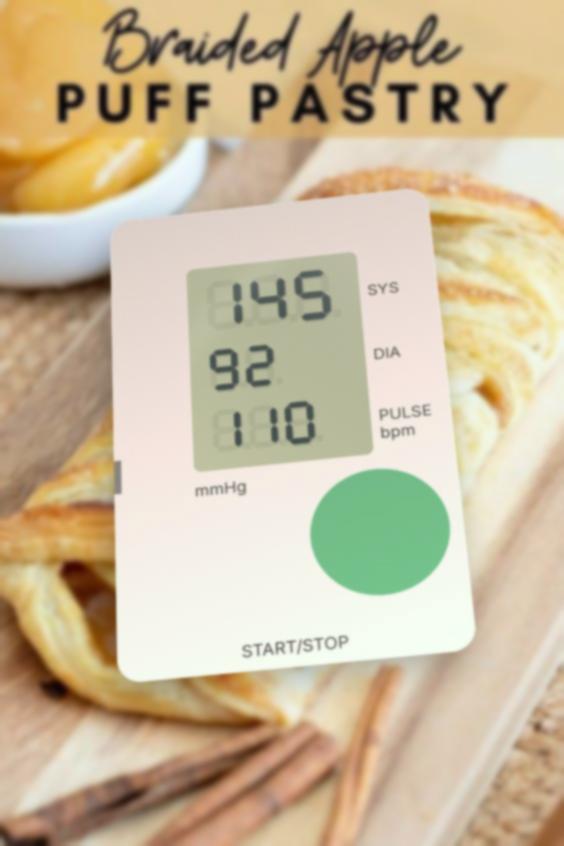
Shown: 145 mmHg
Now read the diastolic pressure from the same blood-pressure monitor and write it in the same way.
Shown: 92 mmHg
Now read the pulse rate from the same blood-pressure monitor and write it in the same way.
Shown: 110 bpm
